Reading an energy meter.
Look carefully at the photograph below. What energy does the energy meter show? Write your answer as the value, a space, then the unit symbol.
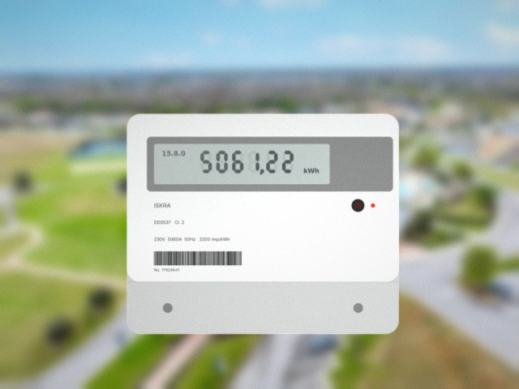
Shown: 5061.22 kWh
